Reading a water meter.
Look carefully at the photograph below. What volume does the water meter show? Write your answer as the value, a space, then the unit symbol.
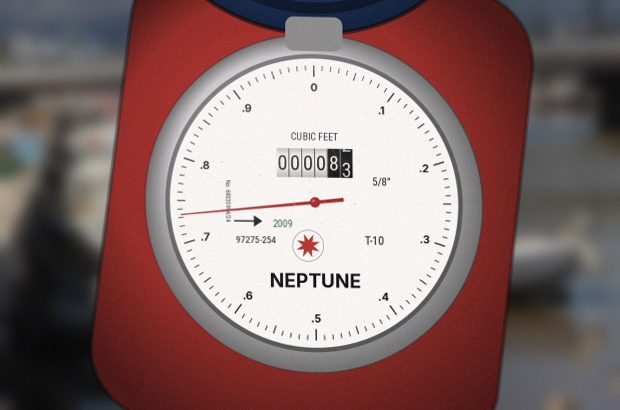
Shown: 82.73 ft³
